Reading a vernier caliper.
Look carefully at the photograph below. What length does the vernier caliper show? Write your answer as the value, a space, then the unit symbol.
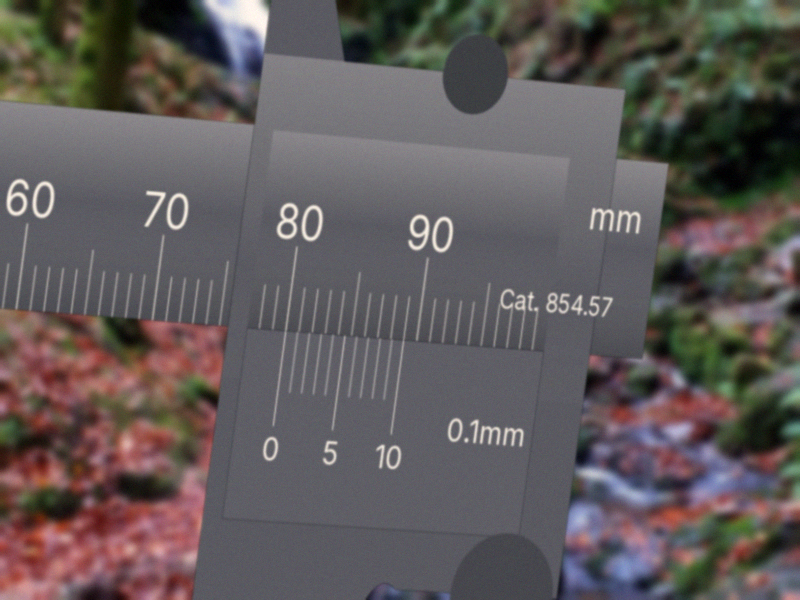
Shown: 80.0 mm
